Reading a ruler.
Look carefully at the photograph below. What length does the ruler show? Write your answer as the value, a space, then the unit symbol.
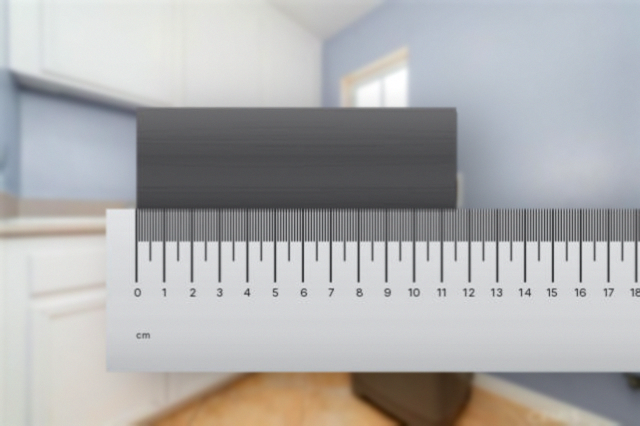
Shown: 11.5 cm
